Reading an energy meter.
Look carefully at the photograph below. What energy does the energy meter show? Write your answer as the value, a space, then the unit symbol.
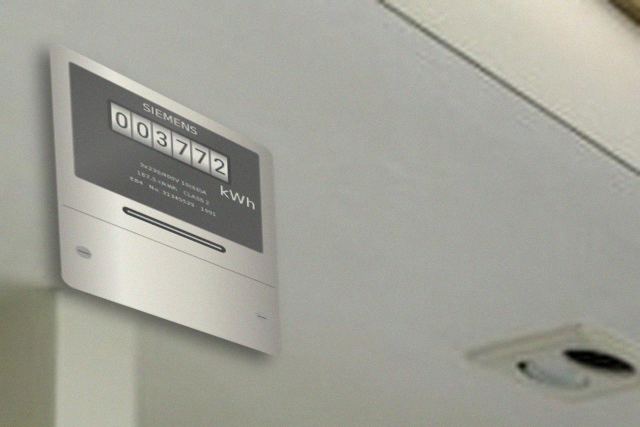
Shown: 3772 kWh
